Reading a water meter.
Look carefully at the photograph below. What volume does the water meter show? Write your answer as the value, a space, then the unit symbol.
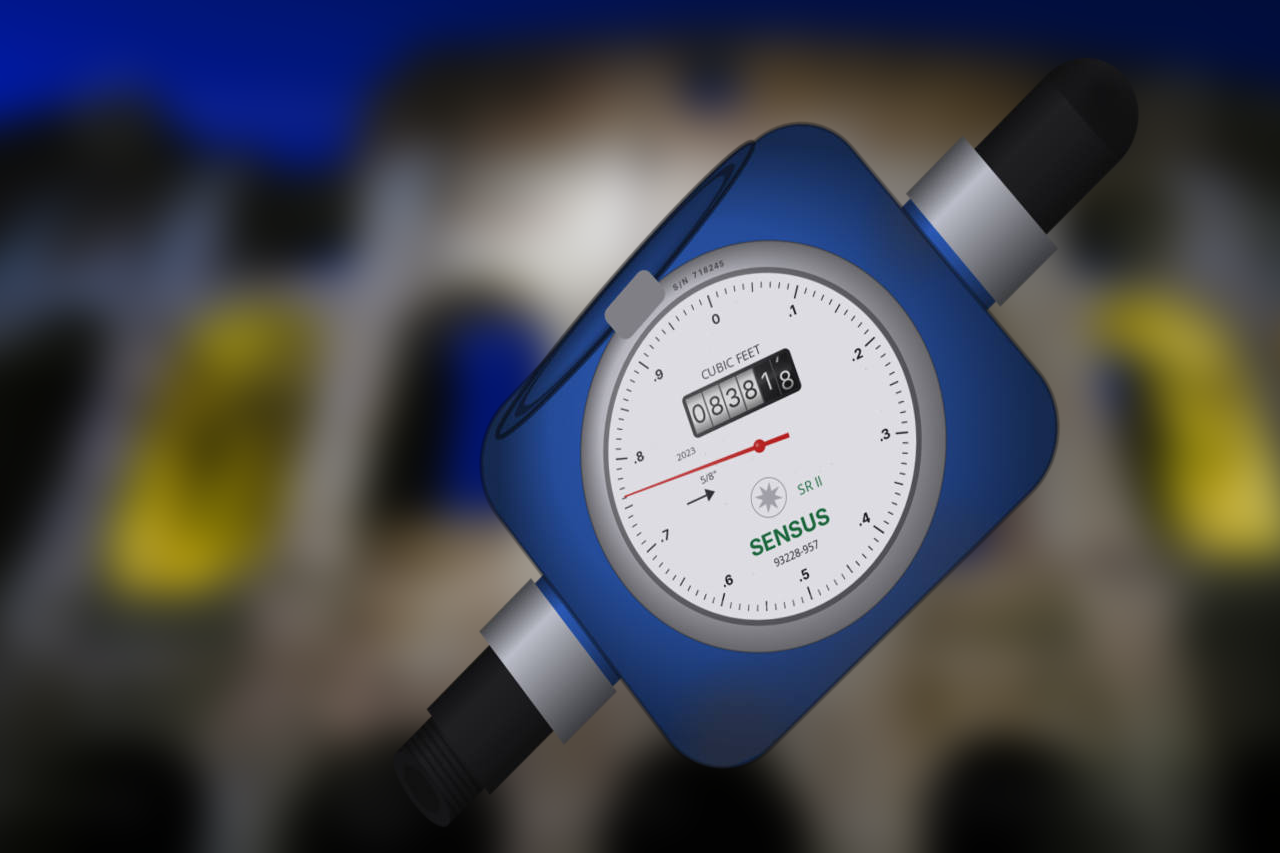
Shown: 83817.76 ft³
